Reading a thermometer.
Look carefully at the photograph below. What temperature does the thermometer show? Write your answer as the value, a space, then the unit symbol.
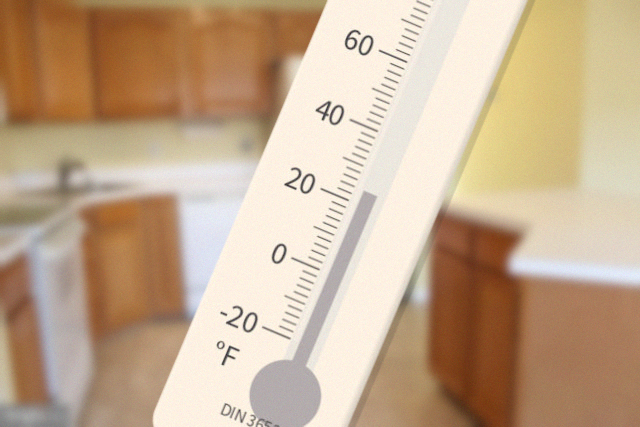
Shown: 24 °F
